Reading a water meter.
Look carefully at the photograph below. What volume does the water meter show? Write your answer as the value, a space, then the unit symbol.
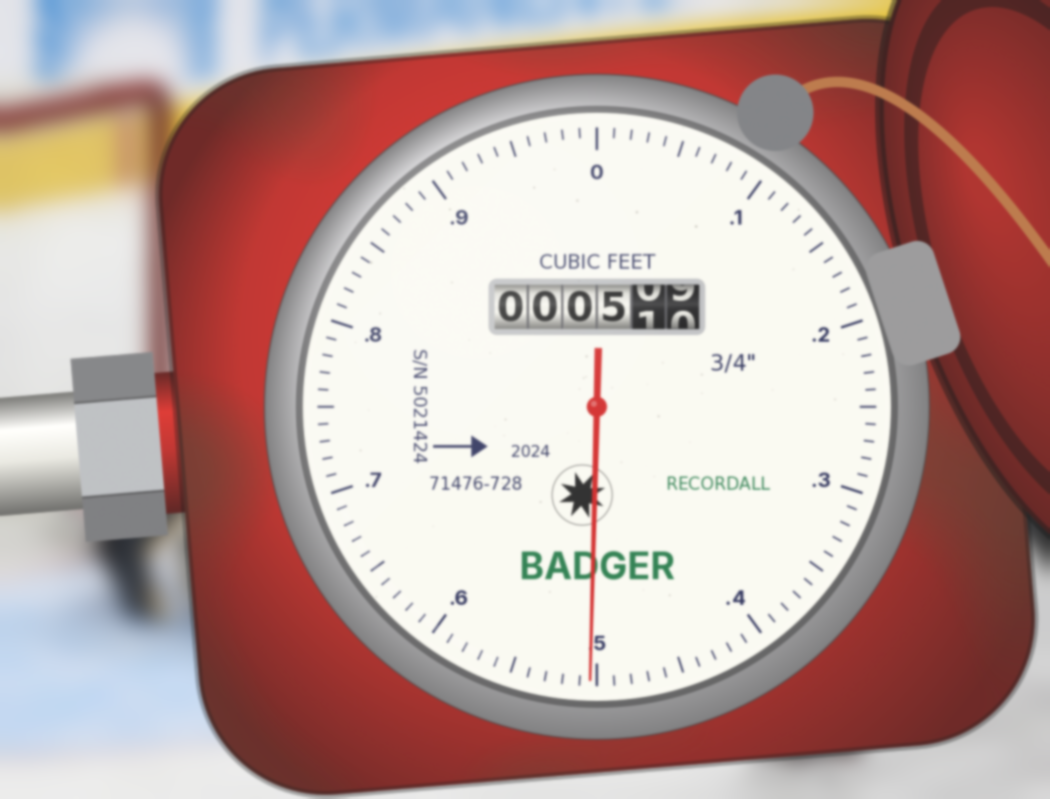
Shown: 509.50 ft³
